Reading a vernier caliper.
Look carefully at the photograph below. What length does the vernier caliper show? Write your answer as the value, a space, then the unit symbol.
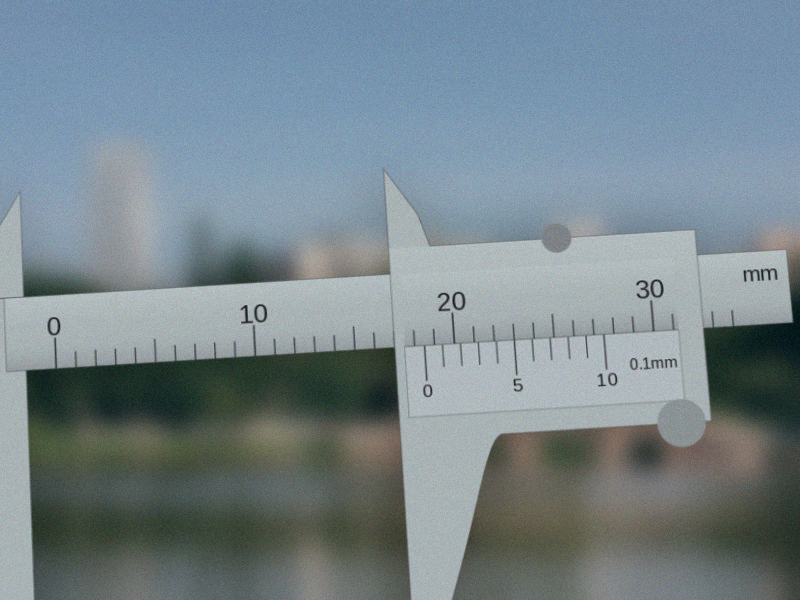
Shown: 18.5 mm
